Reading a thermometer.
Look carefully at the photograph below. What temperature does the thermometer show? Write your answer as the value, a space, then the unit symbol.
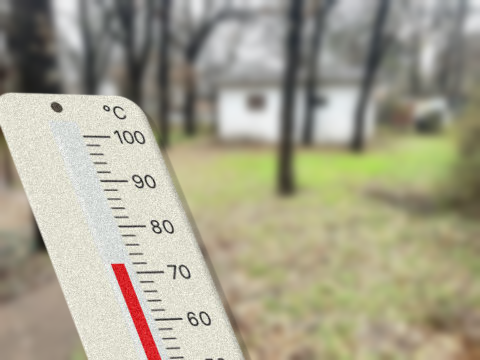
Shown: 72 °C
